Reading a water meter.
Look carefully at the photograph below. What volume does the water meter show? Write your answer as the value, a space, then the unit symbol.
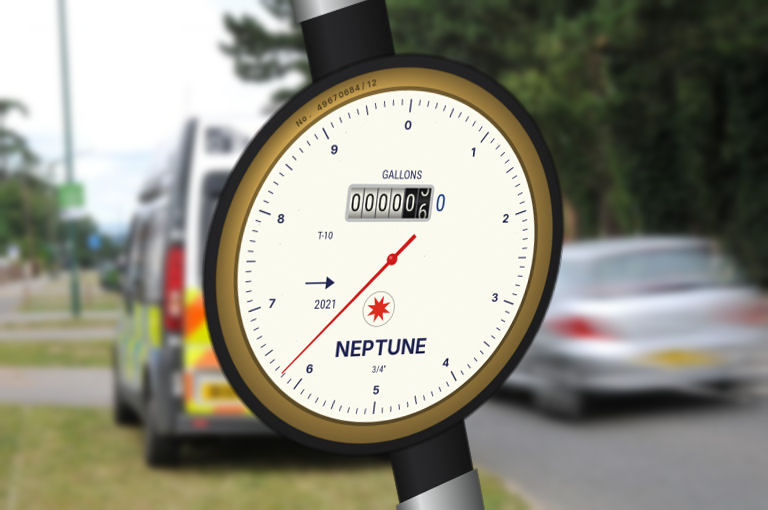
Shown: 56.2 gal
